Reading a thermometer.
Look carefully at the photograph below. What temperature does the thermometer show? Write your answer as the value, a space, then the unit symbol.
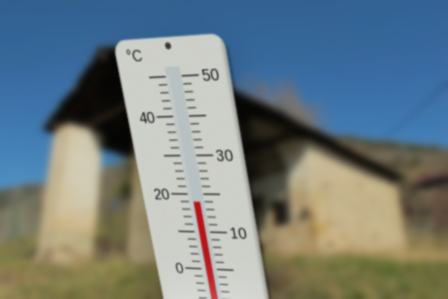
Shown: 18 °C
